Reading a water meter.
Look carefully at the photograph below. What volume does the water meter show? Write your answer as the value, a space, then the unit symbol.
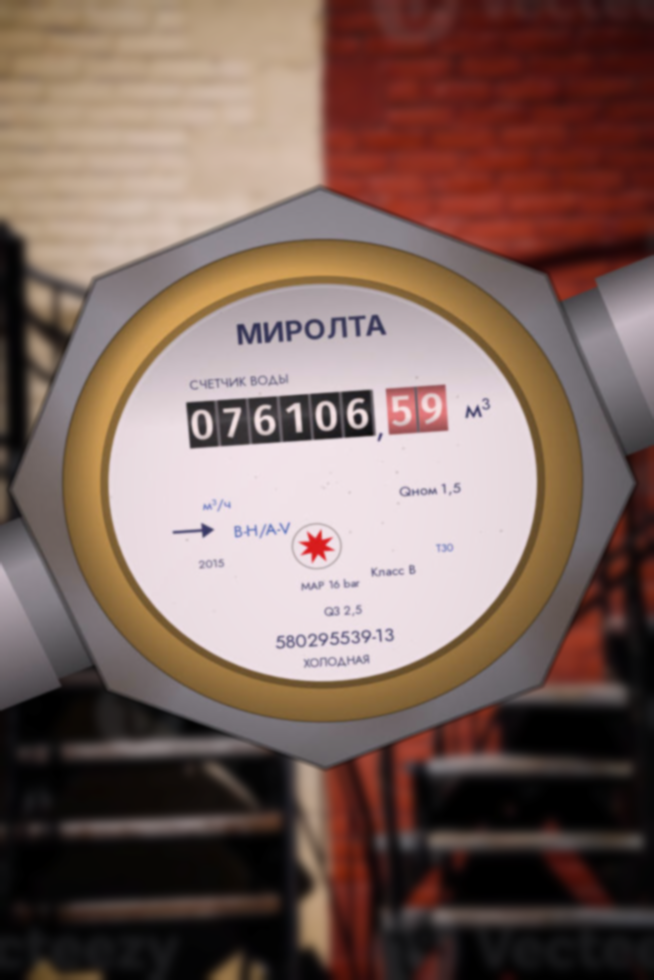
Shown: 76106.59 m³
